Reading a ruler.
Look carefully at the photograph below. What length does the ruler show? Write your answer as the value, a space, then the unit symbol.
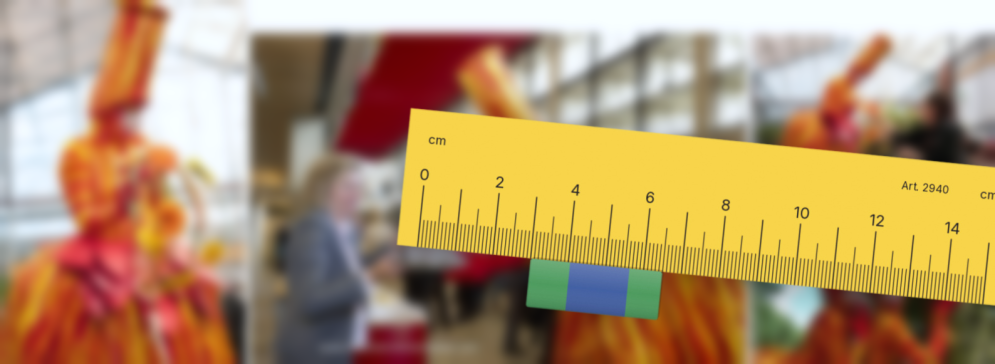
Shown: 3.5 cm
